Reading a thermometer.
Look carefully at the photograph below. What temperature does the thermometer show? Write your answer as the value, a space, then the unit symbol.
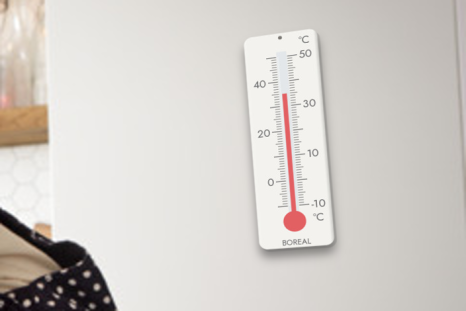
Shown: 35 °C
